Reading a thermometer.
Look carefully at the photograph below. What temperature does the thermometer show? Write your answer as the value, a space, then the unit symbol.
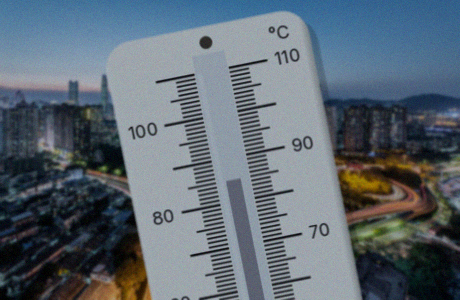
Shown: 85 °C
